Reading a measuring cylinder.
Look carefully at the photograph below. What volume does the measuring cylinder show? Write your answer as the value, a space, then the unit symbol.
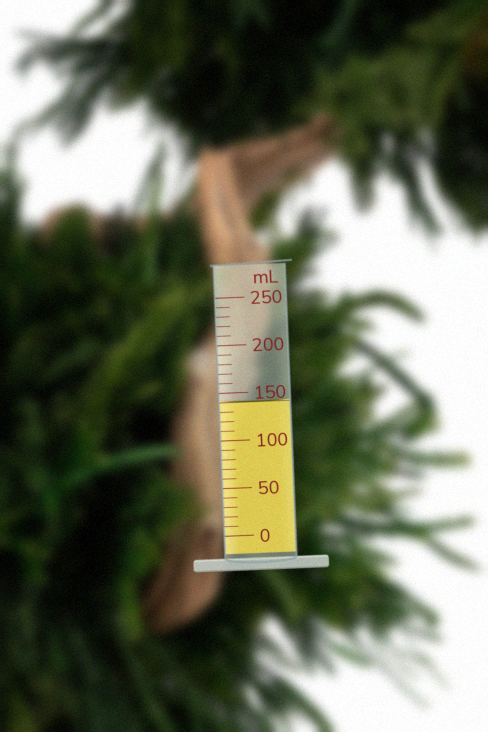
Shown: 140 mL
